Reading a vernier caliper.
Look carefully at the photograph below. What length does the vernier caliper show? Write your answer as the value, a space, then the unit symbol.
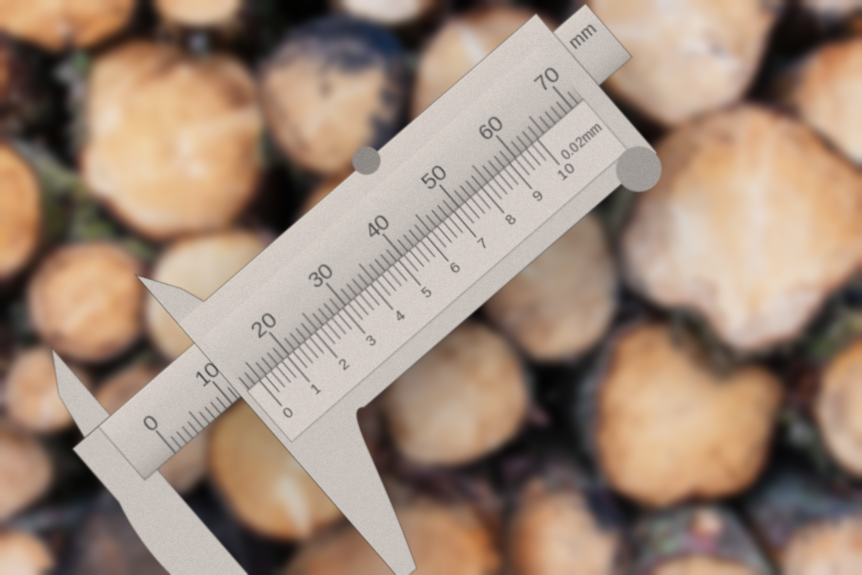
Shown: 14.8 mm
